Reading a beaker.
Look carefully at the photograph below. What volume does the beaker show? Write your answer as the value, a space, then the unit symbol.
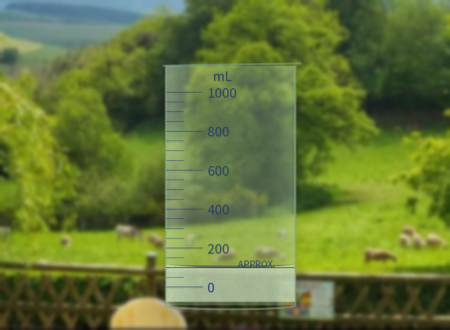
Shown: 100 mL
